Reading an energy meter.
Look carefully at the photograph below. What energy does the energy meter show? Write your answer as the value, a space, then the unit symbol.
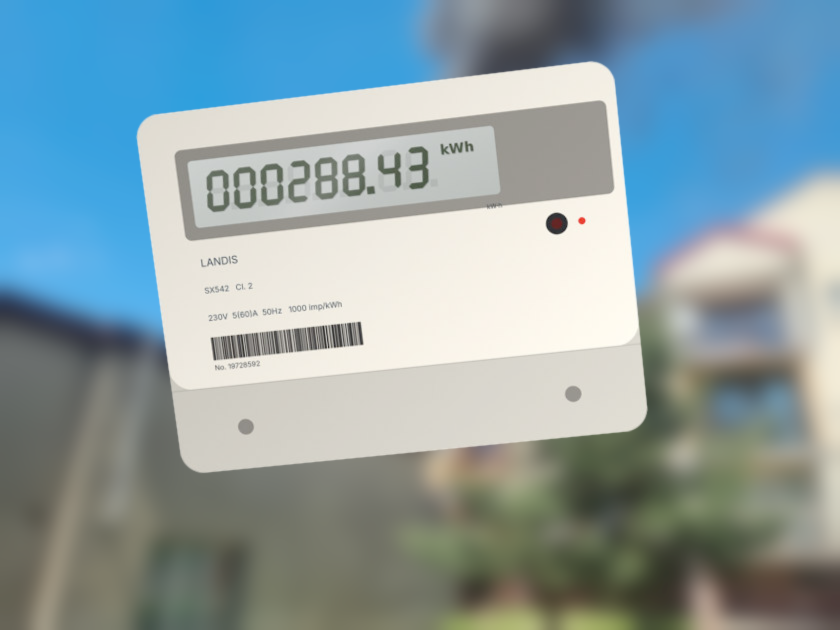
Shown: 288.43 kWh
